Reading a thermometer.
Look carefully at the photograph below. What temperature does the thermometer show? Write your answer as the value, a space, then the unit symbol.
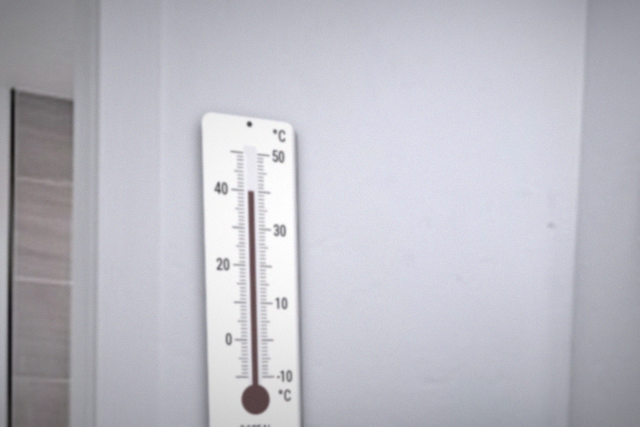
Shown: 40 °C
